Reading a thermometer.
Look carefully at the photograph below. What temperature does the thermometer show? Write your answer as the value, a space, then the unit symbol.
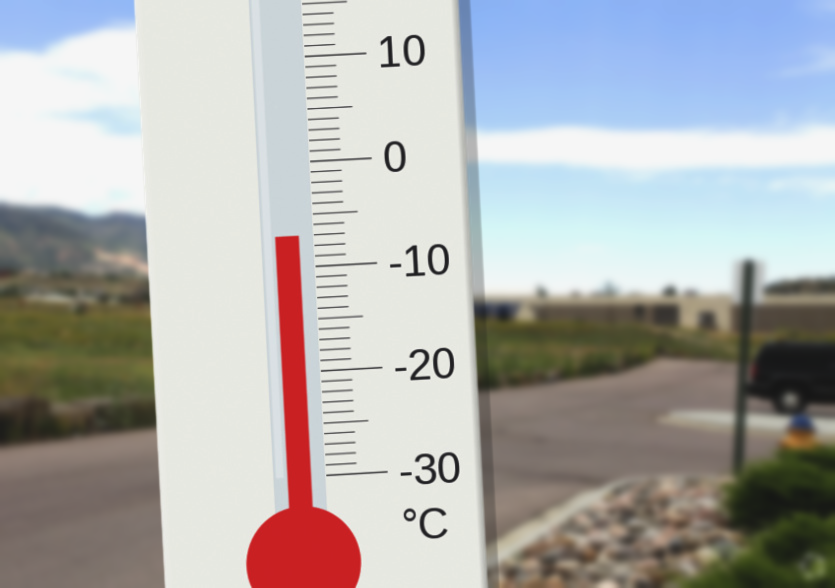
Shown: -7 °C
